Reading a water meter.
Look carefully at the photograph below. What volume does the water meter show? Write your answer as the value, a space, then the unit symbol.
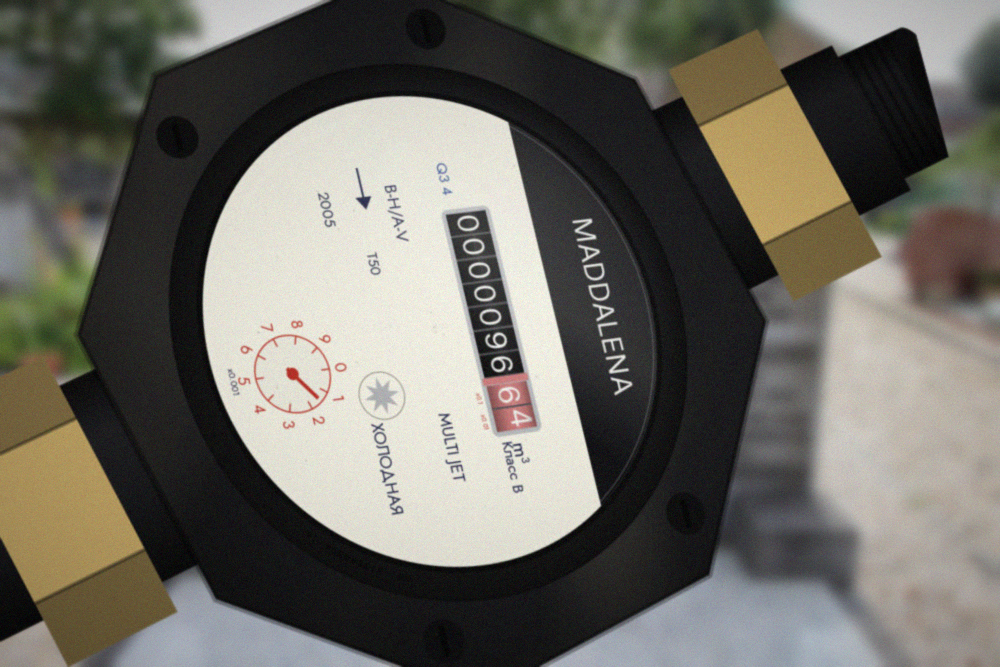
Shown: 96.641 m³
